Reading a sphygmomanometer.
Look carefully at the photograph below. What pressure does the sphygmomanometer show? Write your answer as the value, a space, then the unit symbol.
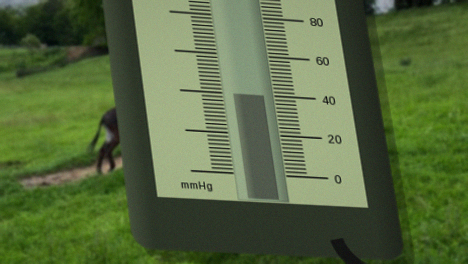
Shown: 40 mmHg
